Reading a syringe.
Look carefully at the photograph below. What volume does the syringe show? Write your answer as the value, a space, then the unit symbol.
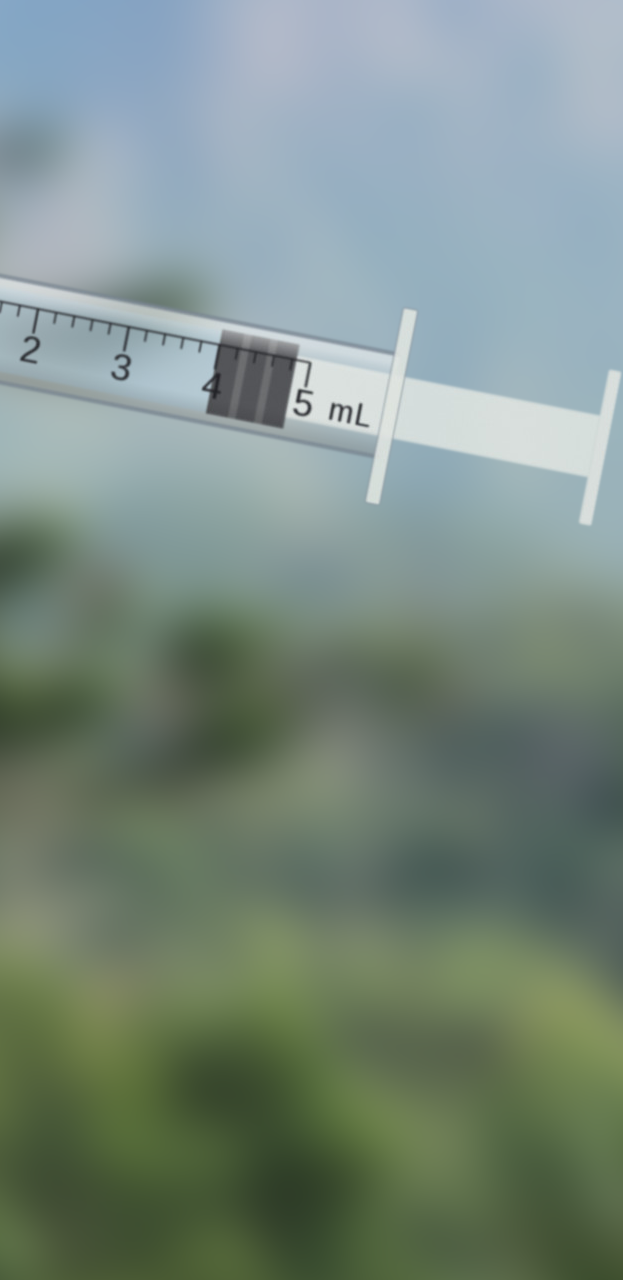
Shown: 4 mL
